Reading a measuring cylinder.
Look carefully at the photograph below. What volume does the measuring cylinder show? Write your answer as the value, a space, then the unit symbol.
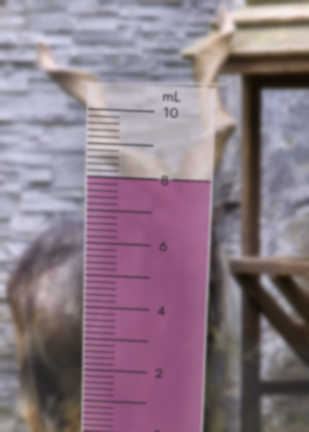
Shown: 8 mL
